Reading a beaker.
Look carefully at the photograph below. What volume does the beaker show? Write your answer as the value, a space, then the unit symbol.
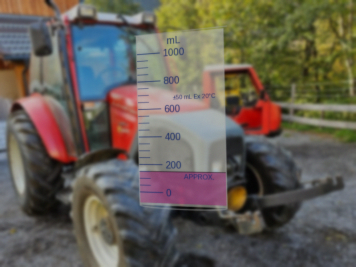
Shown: 150 mL
